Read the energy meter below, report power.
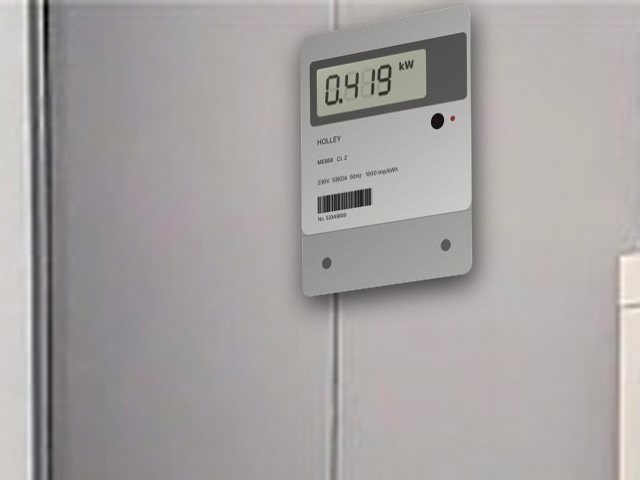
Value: 0.419 kW
